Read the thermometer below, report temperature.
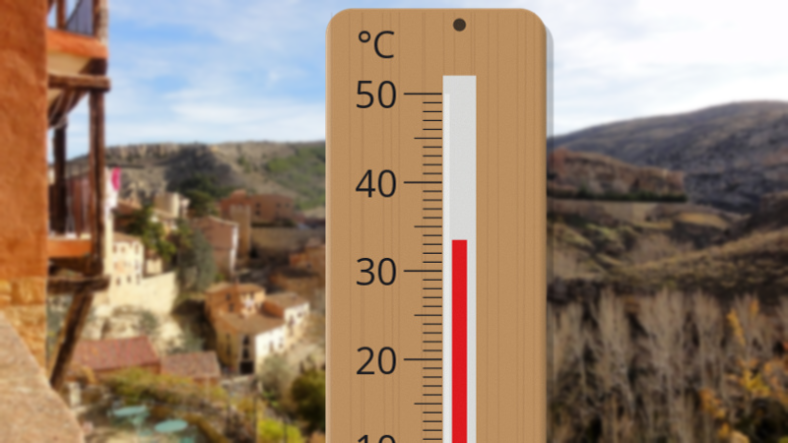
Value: 33.5 °C
